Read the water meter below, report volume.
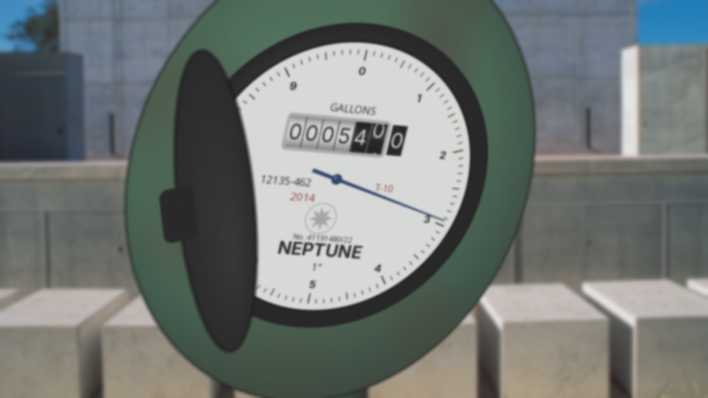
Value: 5402.9 gal
